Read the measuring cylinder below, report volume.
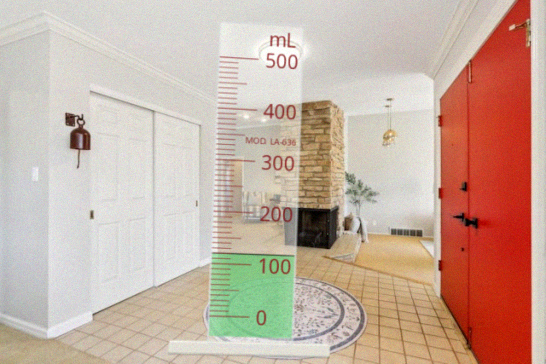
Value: 120 mL
